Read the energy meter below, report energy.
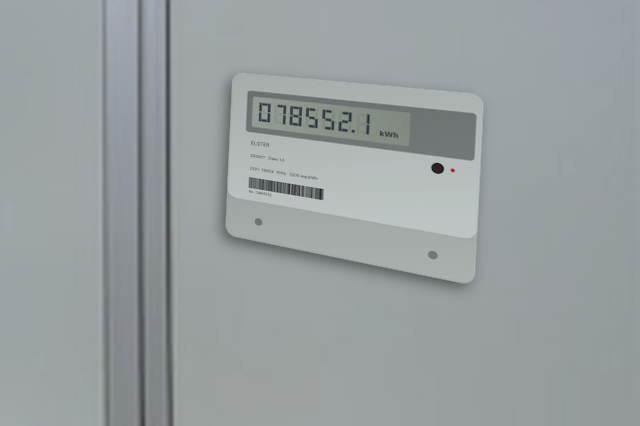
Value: 78552.1 kWh
